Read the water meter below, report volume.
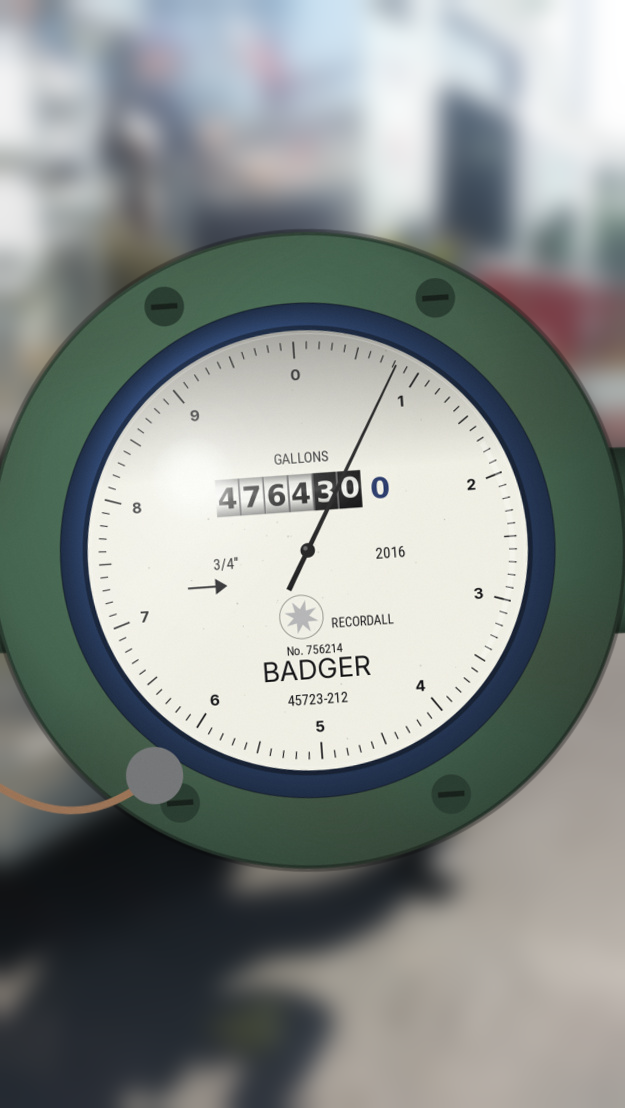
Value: 4764300.8 gal
